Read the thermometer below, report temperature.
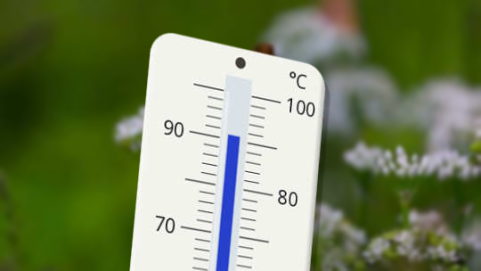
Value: 91 °C
